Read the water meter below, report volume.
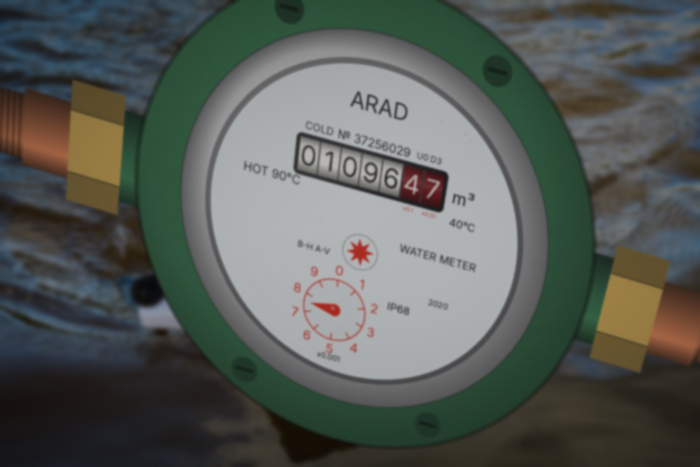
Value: 1096.477 m³
